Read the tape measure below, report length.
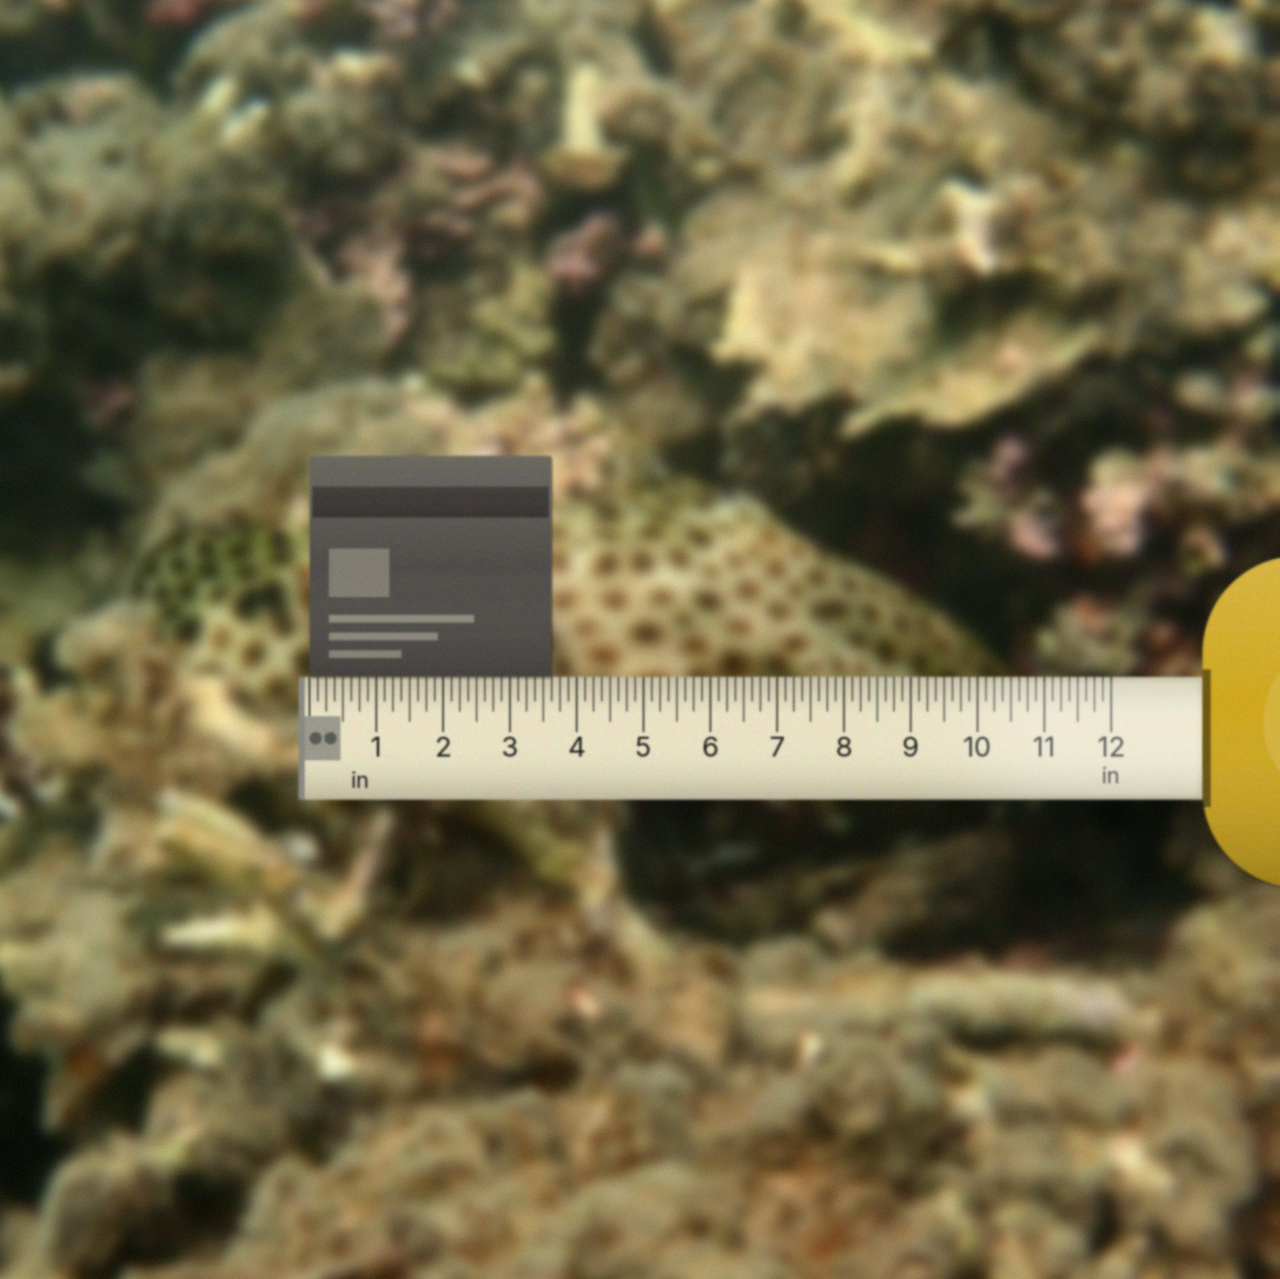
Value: 3.625 in
